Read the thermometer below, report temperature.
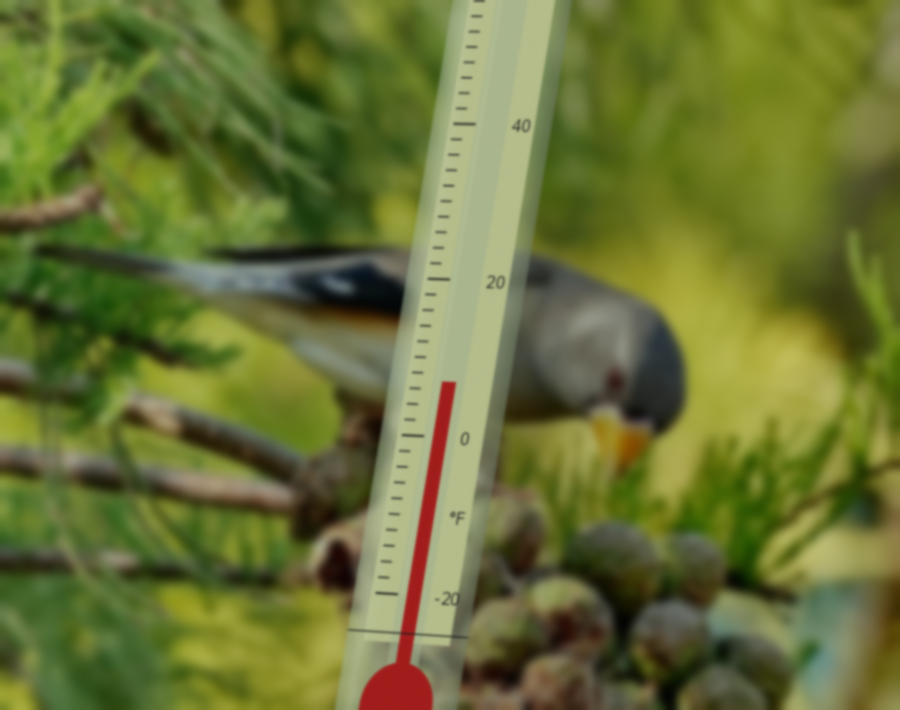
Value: 7 °F
